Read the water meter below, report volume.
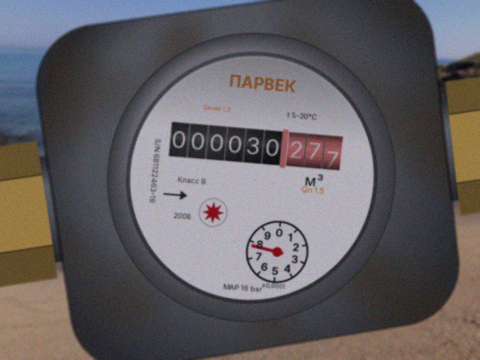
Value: 30.2767 m³
